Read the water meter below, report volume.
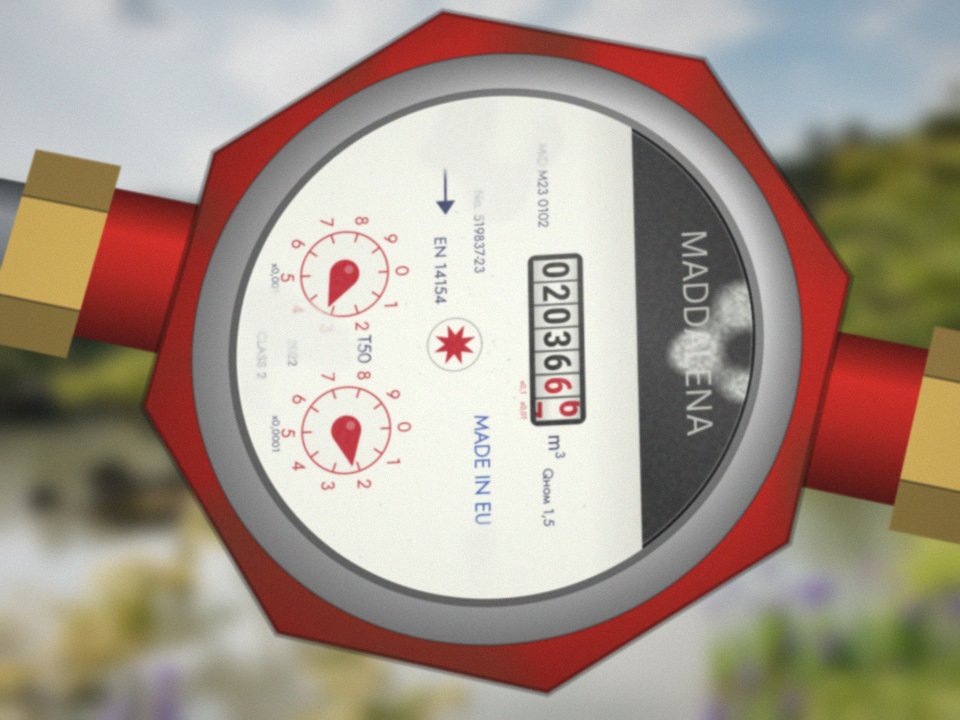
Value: 2036.6632 m³
